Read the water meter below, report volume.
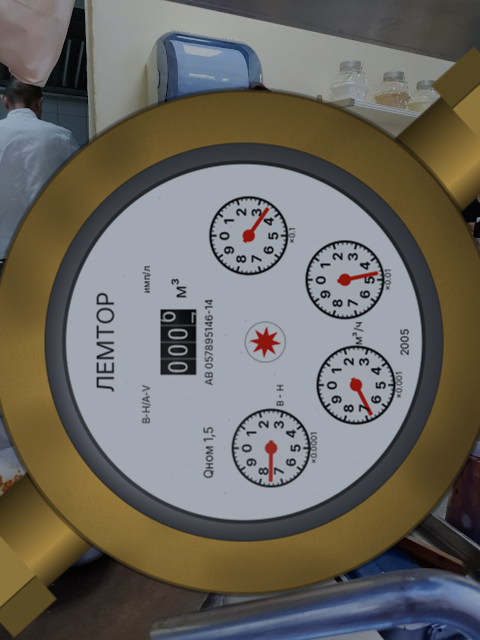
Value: 6.3467 m³
